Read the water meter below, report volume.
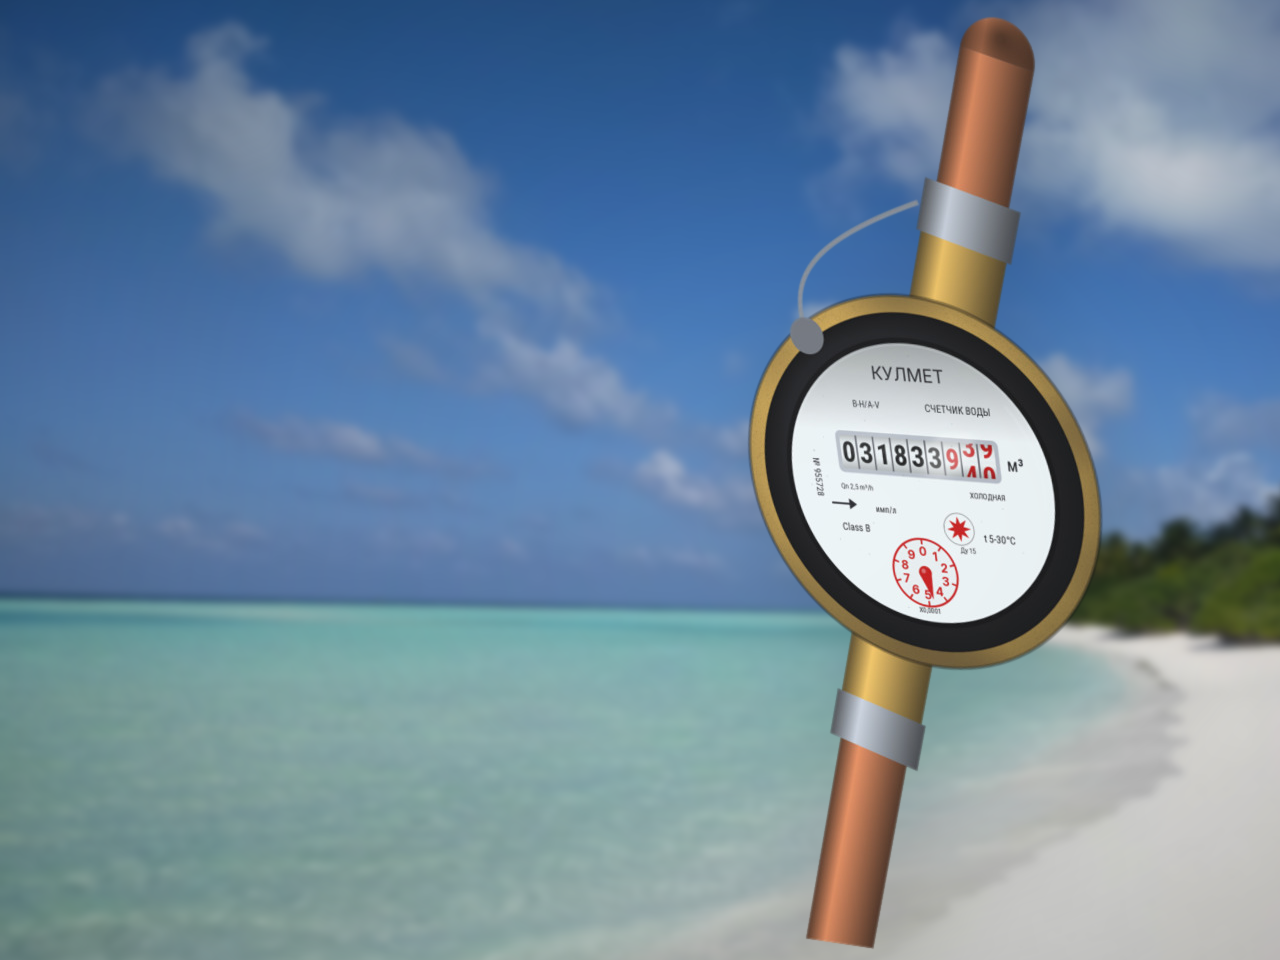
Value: 31833.9394 m³
